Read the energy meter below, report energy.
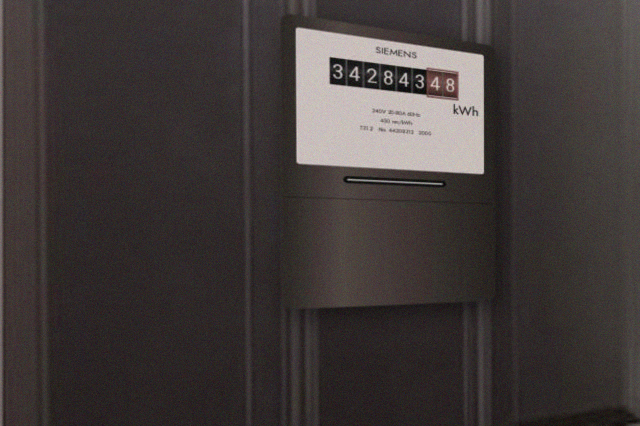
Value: 342843.48 kWh
